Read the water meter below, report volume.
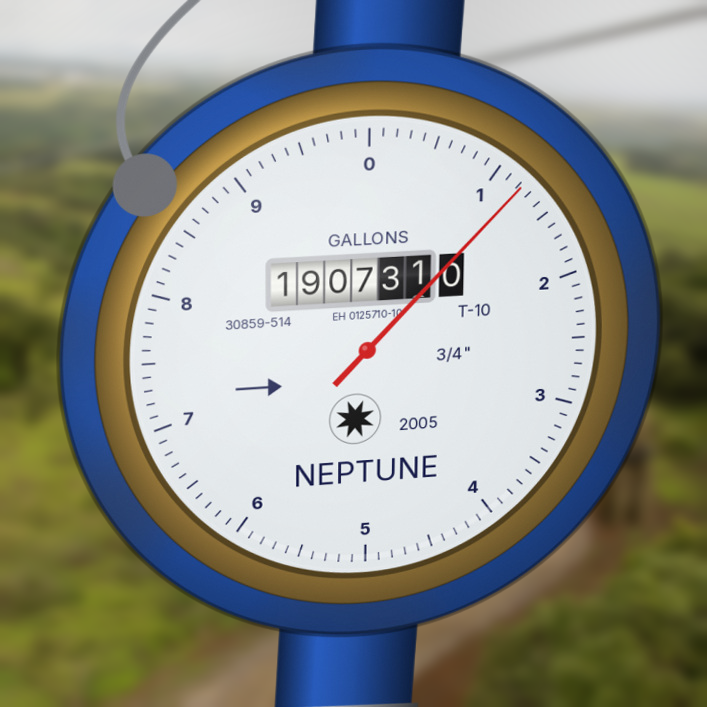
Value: 1907311.2 gal
